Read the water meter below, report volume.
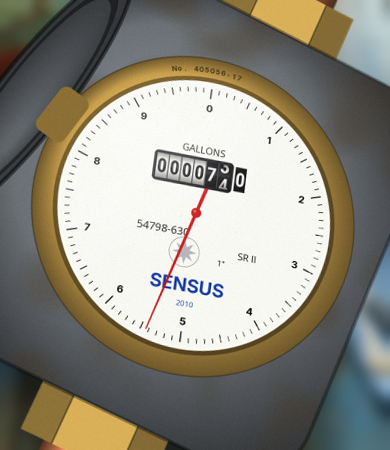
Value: 735.4 gal
